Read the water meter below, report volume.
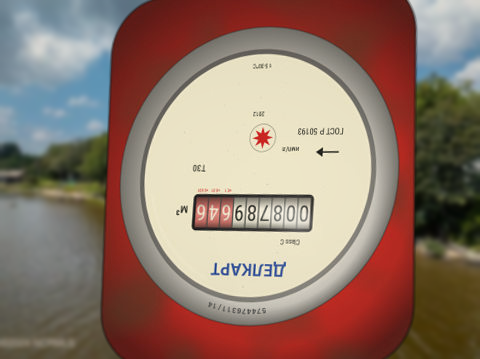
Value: 8789.646 m³
